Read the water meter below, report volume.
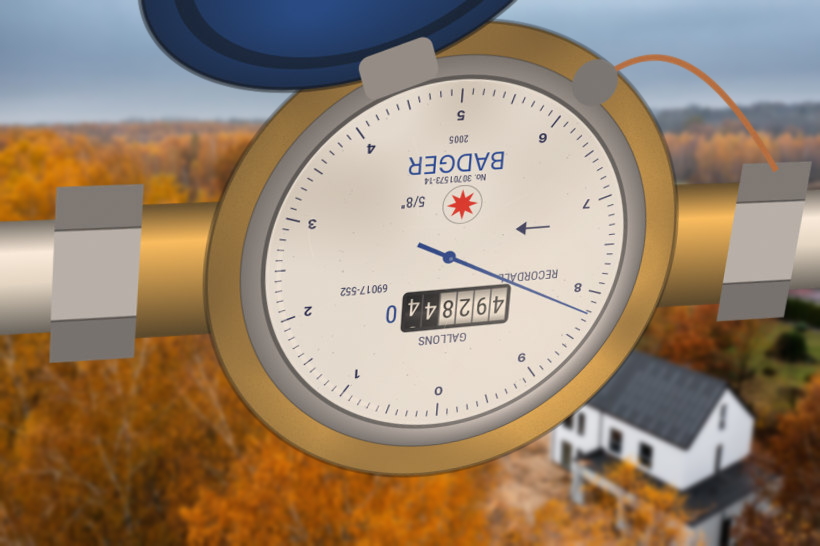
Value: 4928438.2 gal
